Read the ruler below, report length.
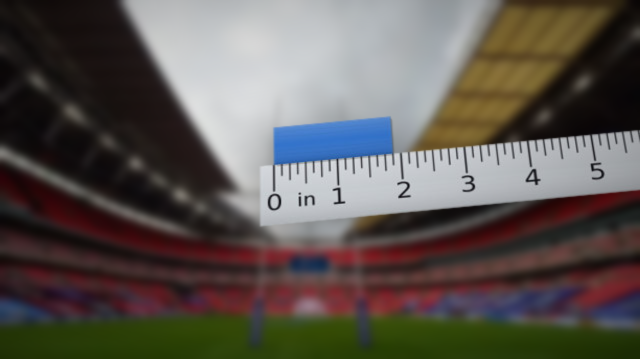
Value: 1.875 in
